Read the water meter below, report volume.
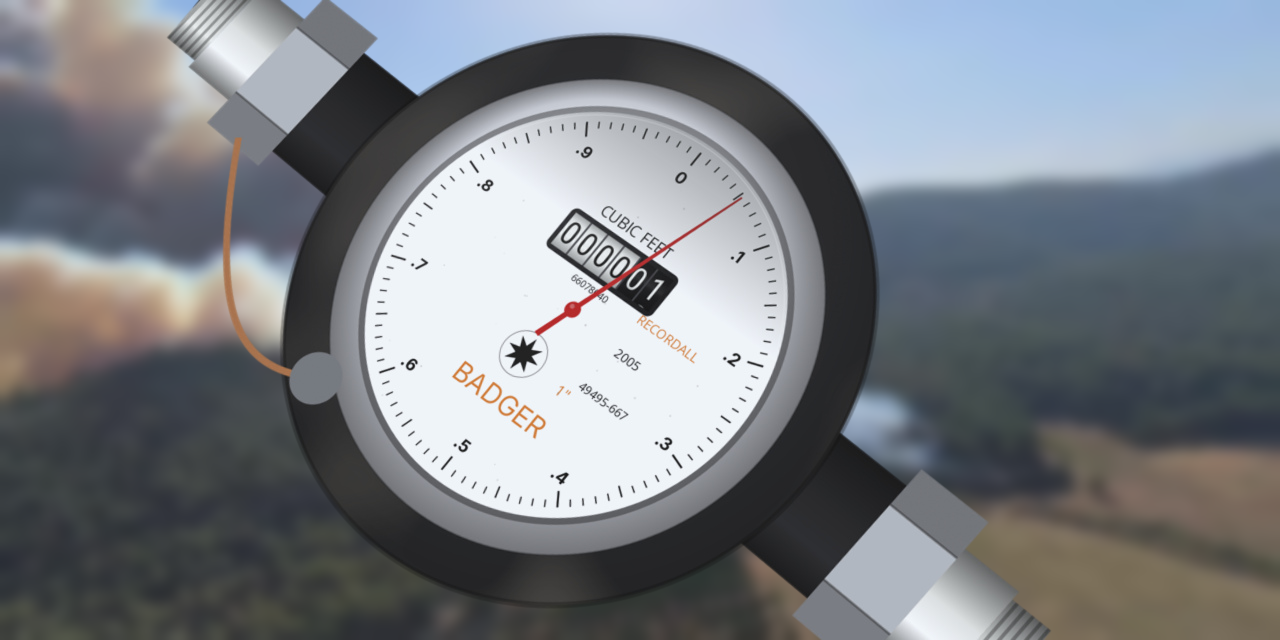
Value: 1.05 ft³
